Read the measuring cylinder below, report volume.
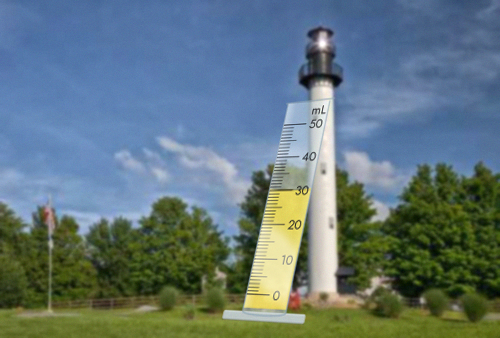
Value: 30 mL
